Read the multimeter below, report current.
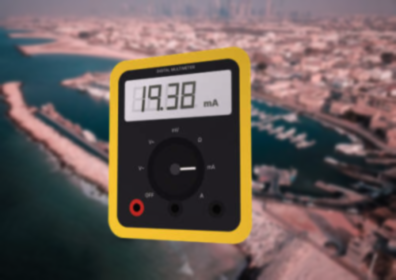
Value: 19.38 mA
